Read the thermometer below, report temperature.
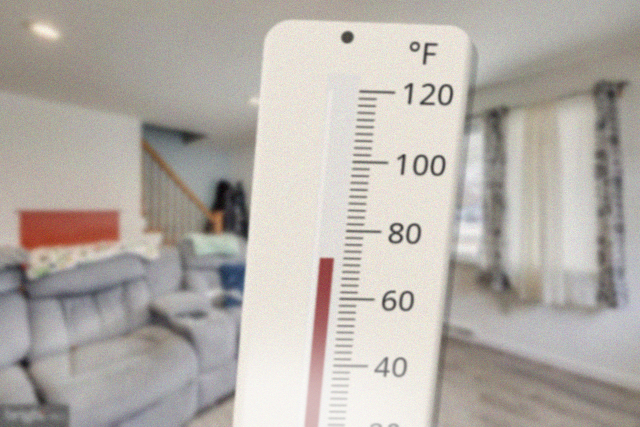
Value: 72 °F
